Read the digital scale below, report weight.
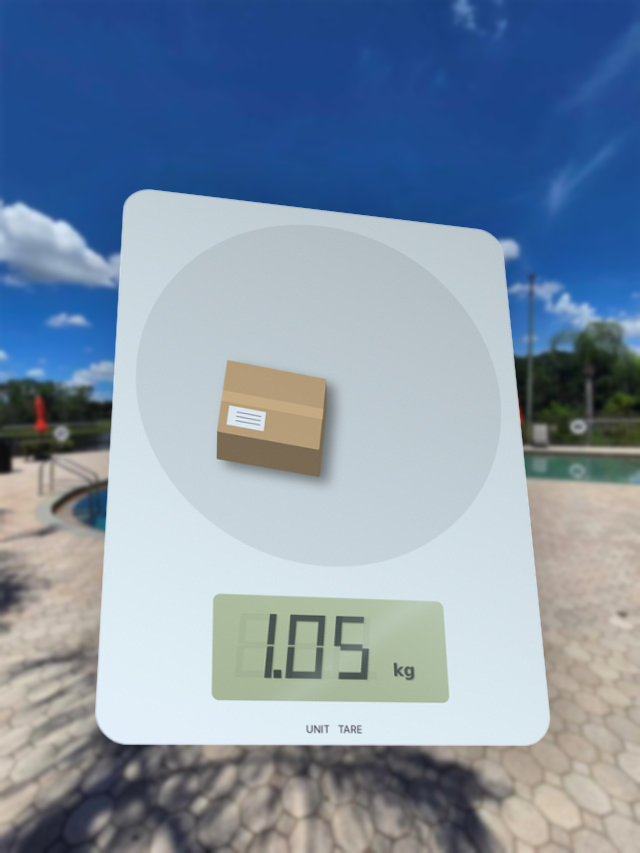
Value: 1.05 kg
